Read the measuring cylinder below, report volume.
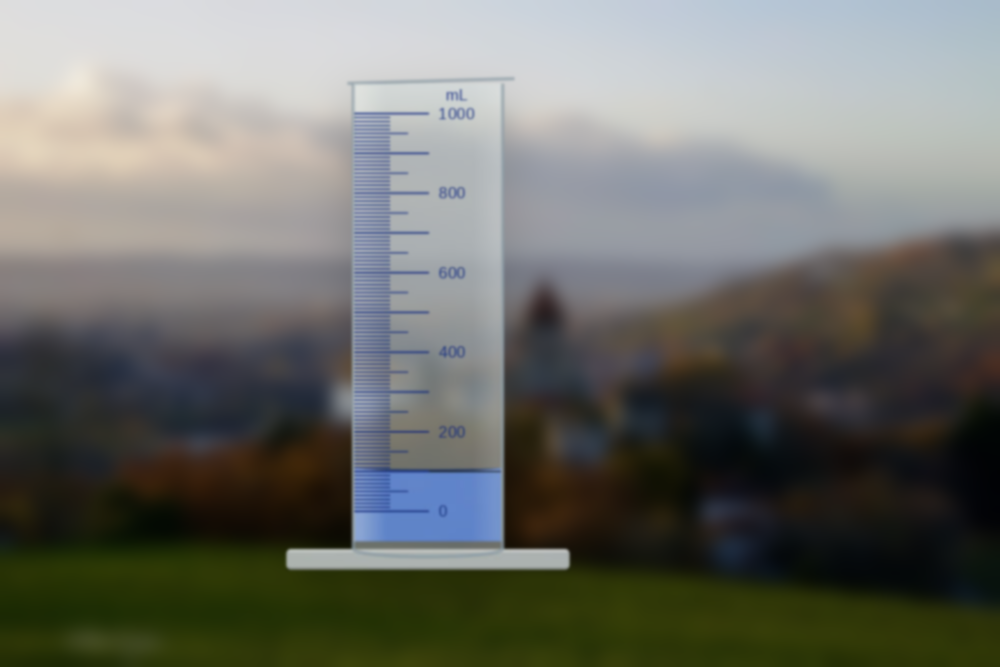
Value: 100 mL
